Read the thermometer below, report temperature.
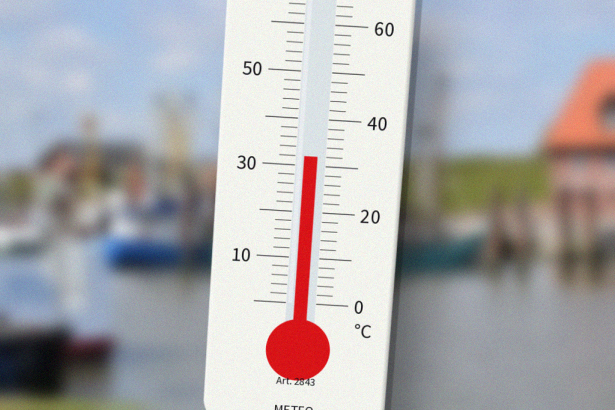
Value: 32 °C
